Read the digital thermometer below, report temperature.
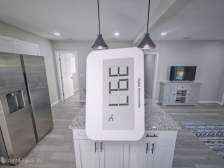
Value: 39.7 °C
